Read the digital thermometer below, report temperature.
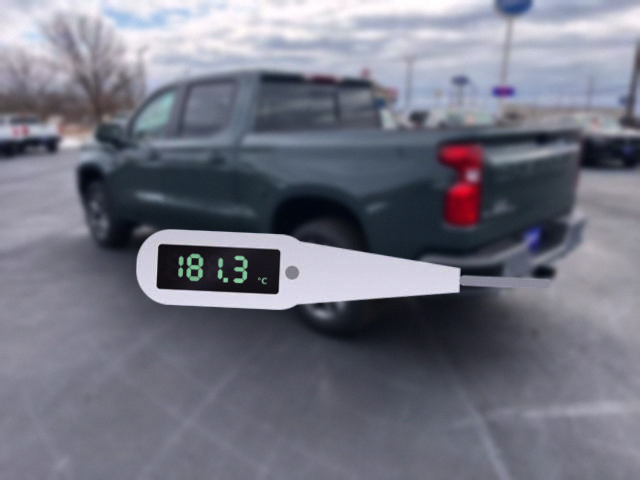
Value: 181.3 °C
